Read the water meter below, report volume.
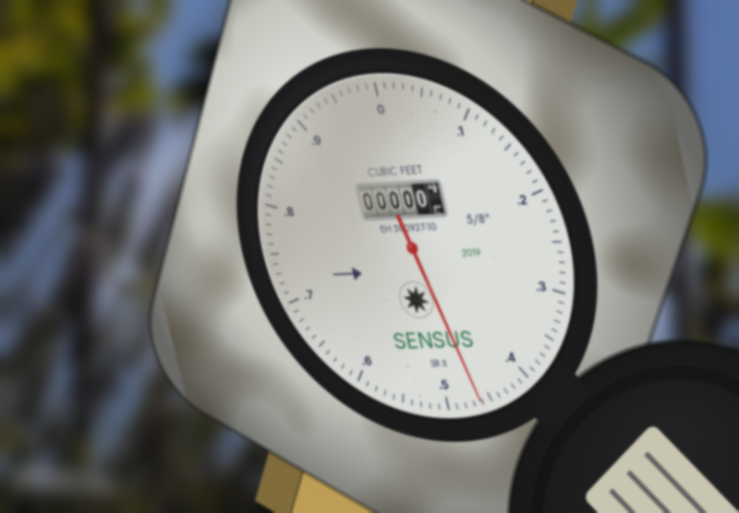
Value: 4.46 ft³
